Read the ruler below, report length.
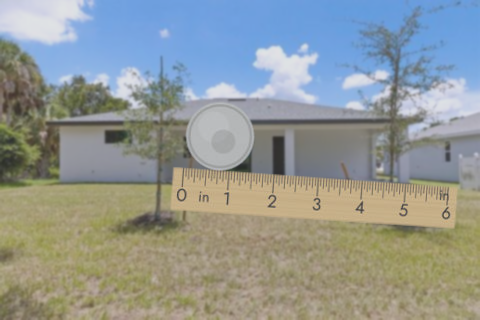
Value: 1.5 in
